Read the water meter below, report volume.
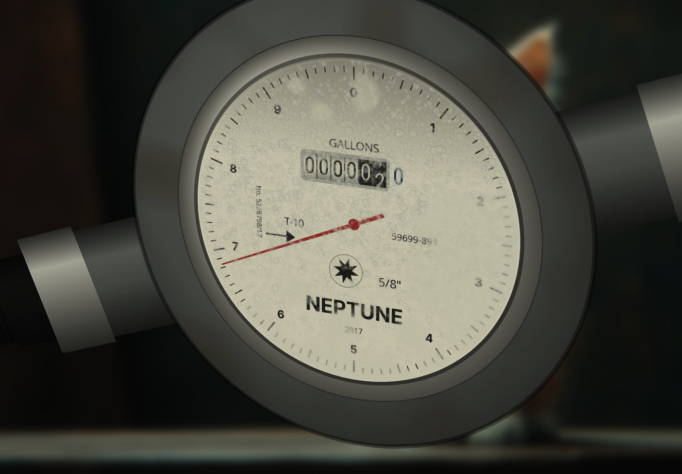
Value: 16.8 gal
